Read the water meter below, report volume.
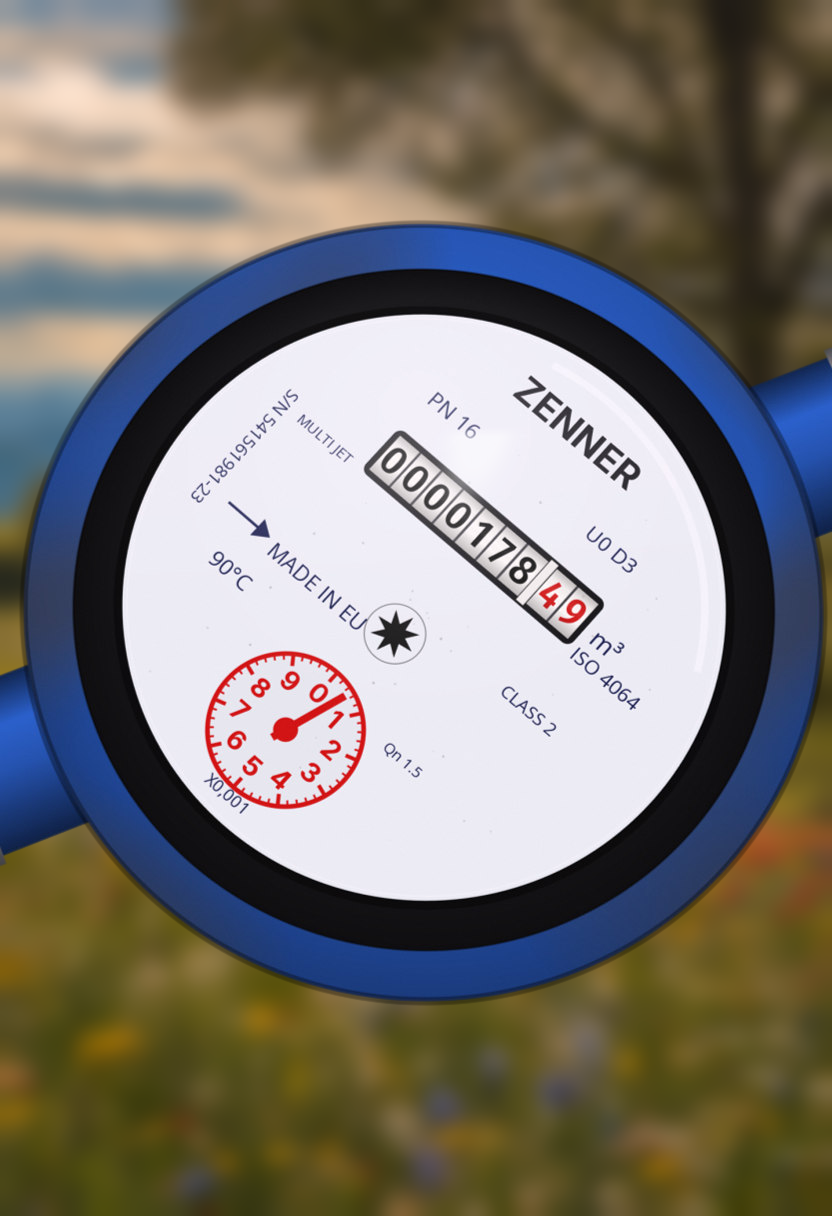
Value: 178.490 m³
